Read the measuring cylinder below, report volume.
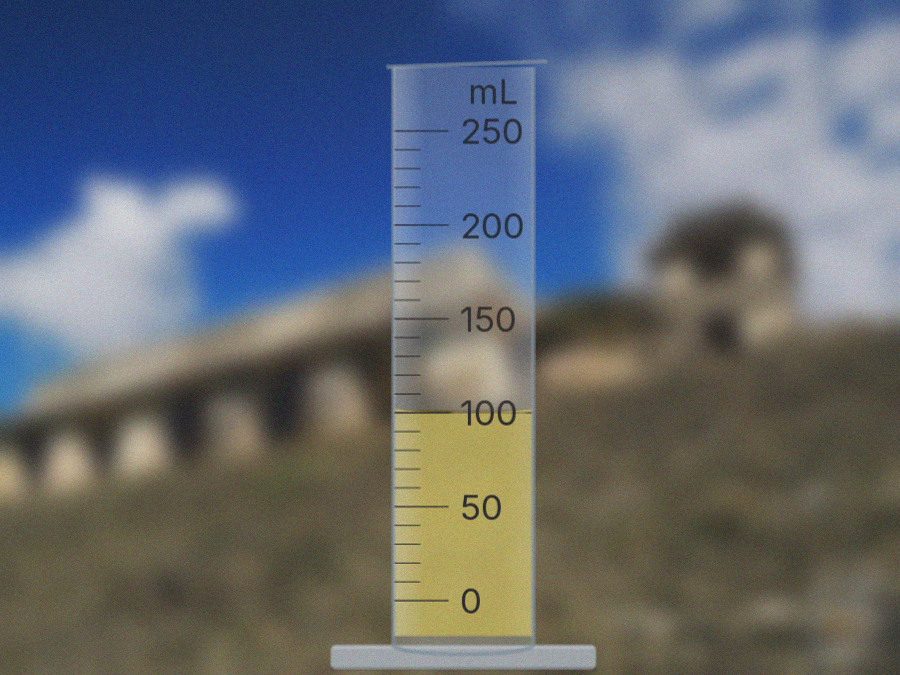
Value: 100 mL
